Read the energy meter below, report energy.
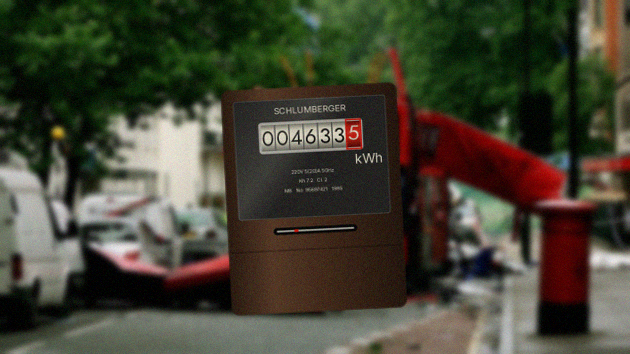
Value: 4633.5 kWh
